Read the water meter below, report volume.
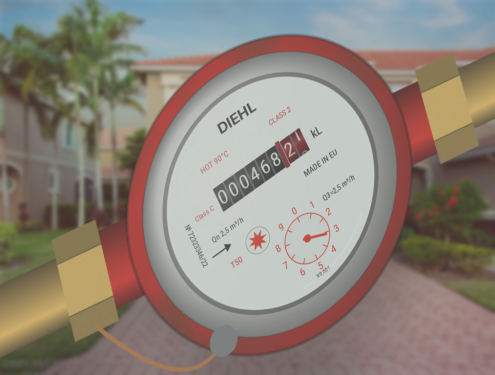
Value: 468.213 kL
